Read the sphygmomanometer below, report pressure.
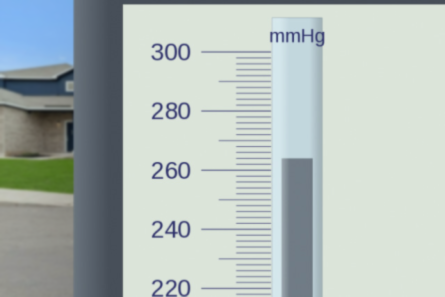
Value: 264 mmHg
